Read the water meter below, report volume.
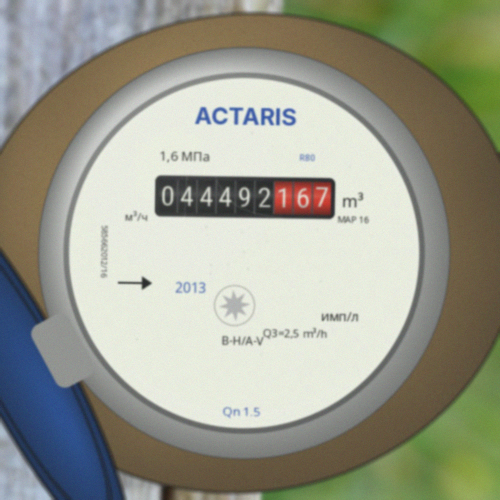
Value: 44492.167 m³
